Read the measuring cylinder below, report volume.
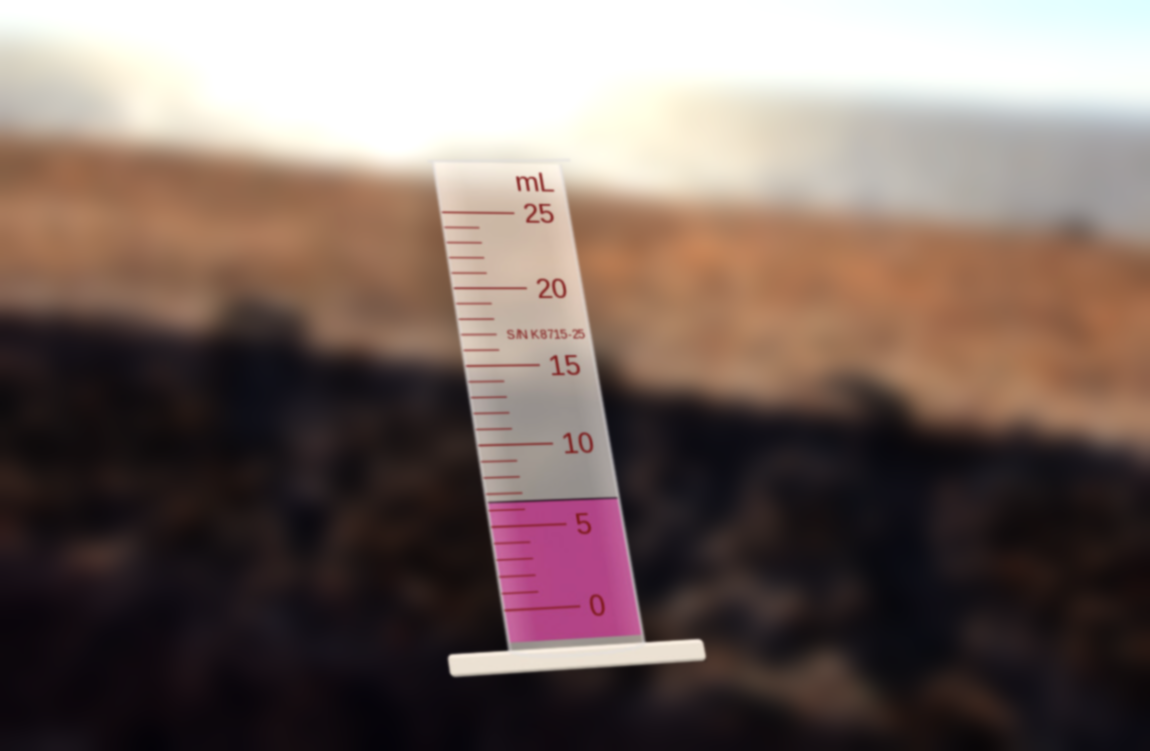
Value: 6.5 mL
